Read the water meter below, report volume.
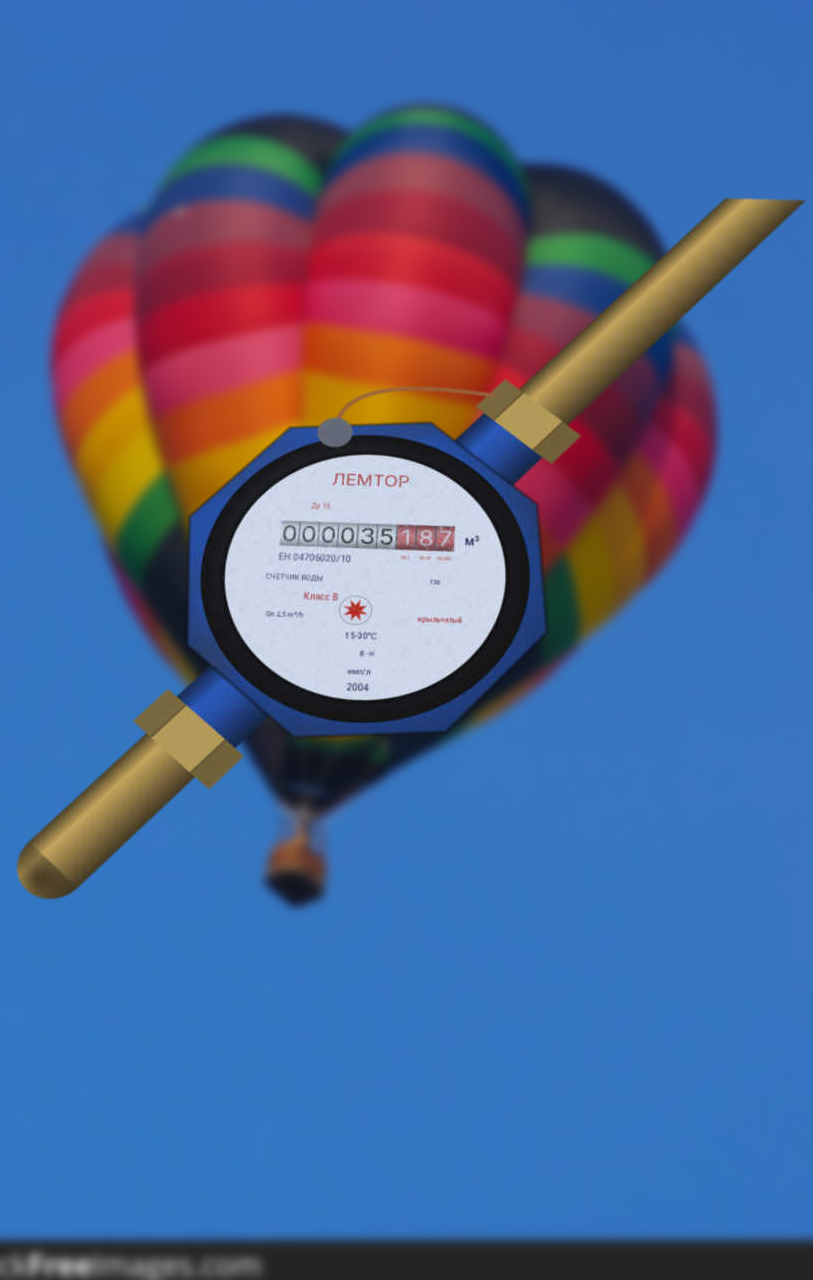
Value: 35.187 m³
